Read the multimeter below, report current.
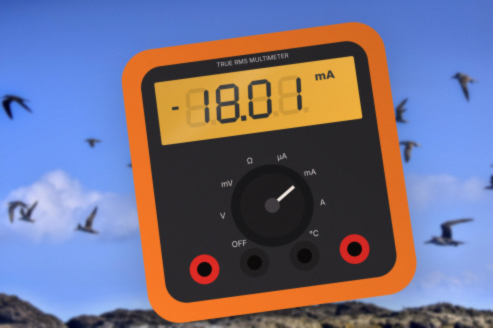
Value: -18.01 mA
